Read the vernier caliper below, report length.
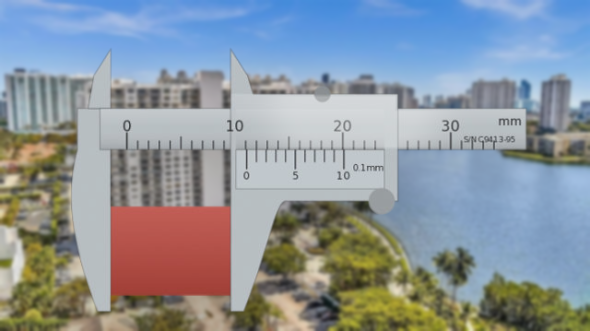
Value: 11.1 mm
